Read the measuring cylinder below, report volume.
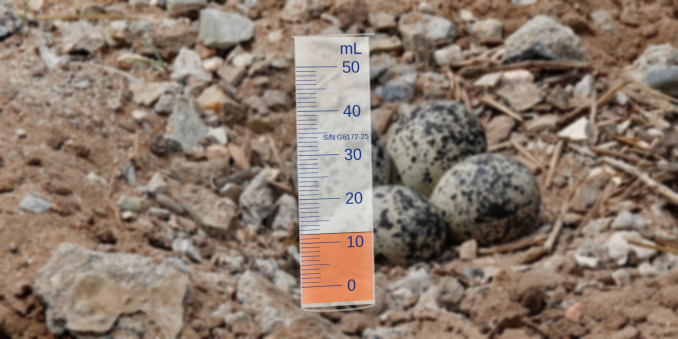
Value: 12 mL
